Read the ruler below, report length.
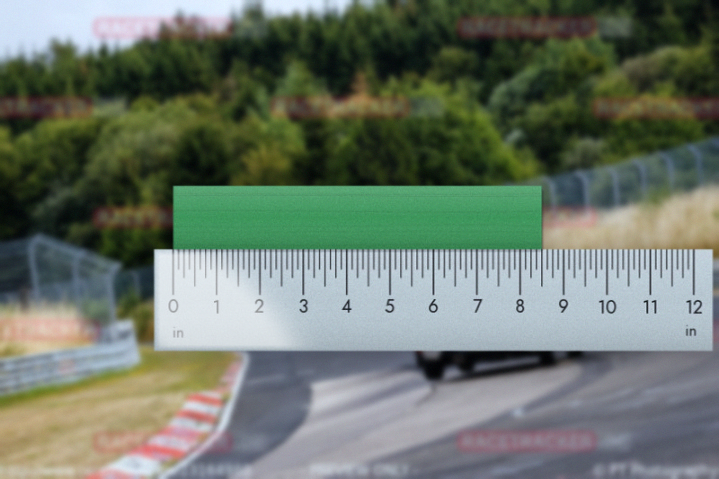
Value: 8.5 in
